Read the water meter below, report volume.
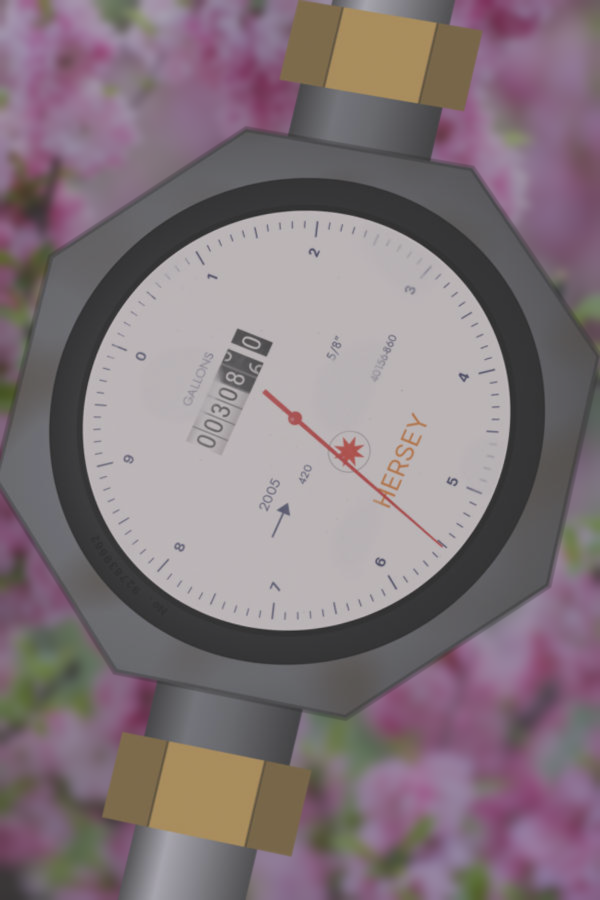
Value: 30855.5 gal
